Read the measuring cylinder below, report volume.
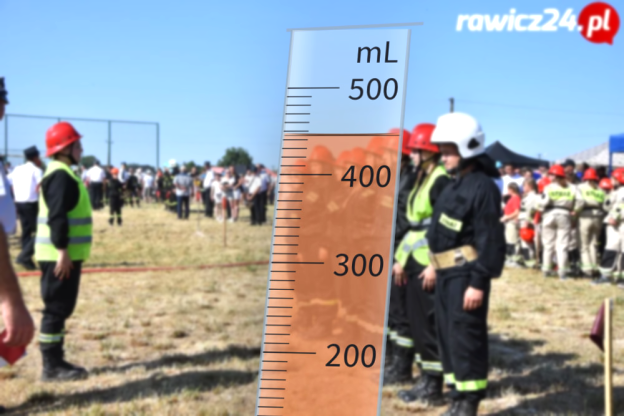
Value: 445 mL
